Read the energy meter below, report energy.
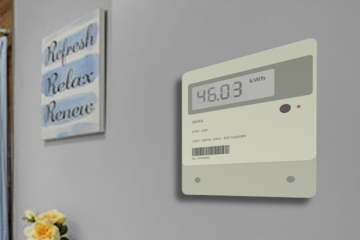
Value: 46.03 kWh
